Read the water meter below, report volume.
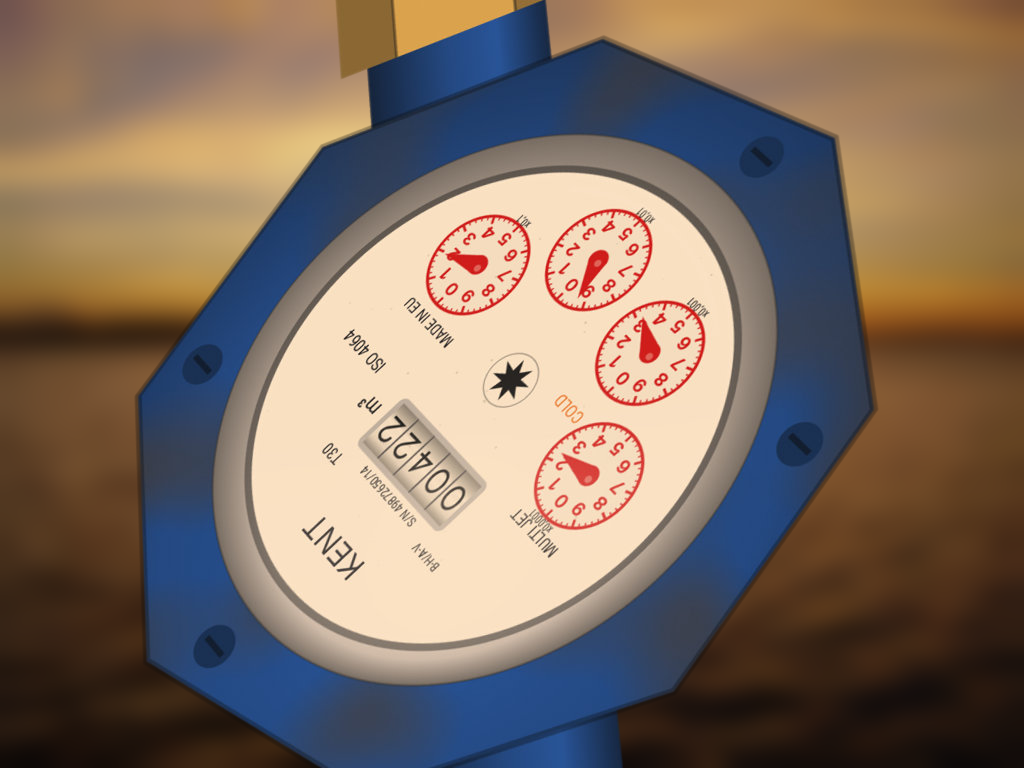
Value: 422.1932 m³
